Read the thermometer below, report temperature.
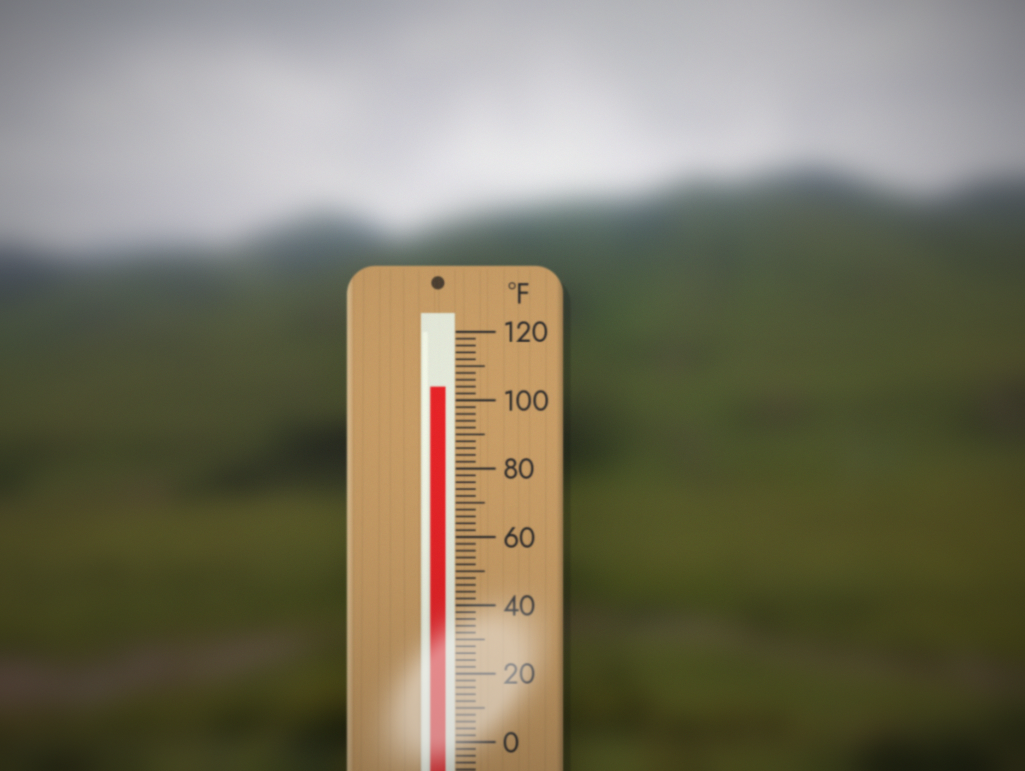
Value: 104 °F
